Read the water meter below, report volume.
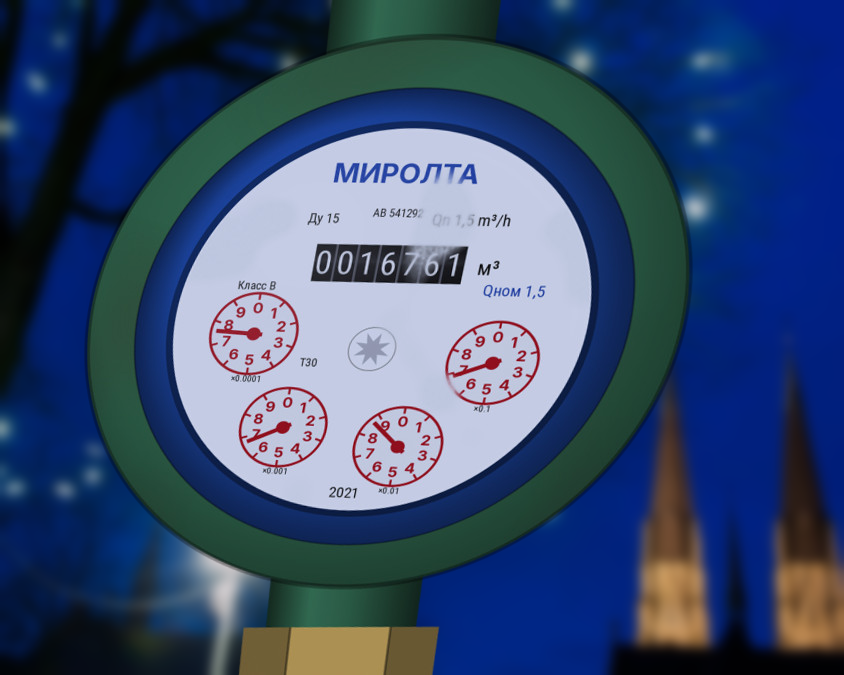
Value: 16761.6867 m³
